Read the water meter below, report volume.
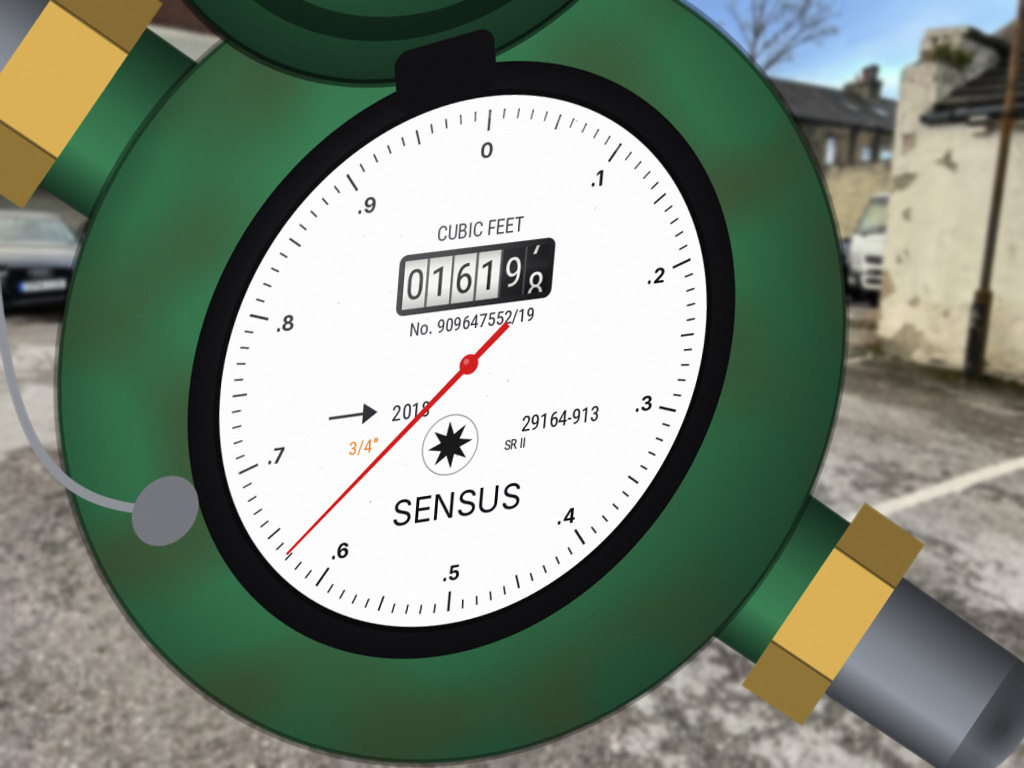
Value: 16197.63 ft³
